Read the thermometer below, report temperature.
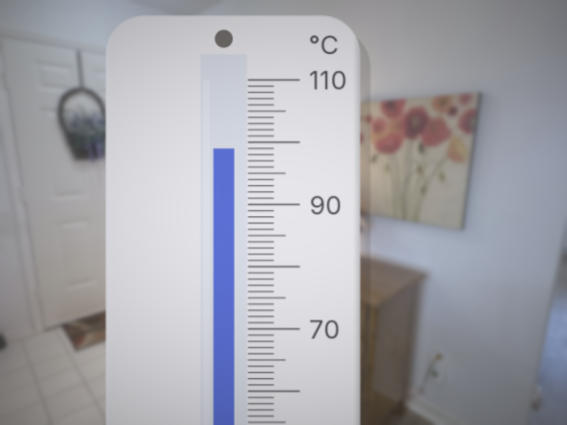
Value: 99 °C
